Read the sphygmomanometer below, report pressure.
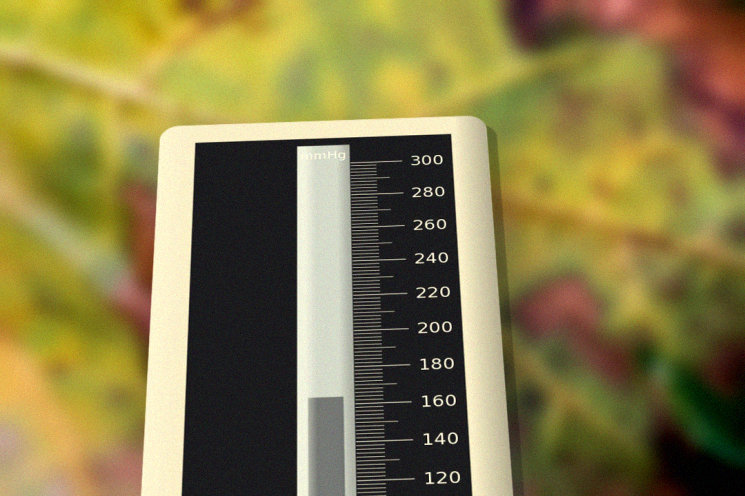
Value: 164 mmHg
